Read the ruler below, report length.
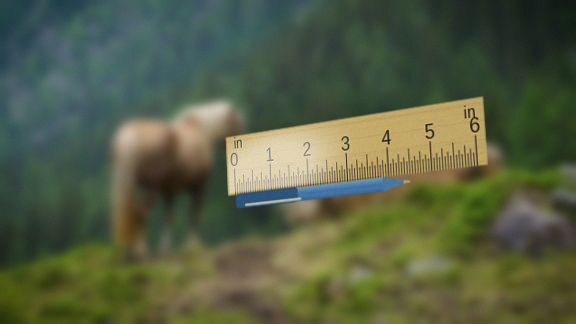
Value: 4.5 in
